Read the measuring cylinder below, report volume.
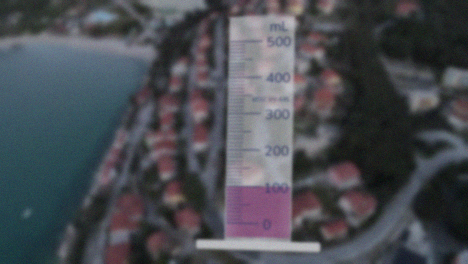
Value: 100 mL
